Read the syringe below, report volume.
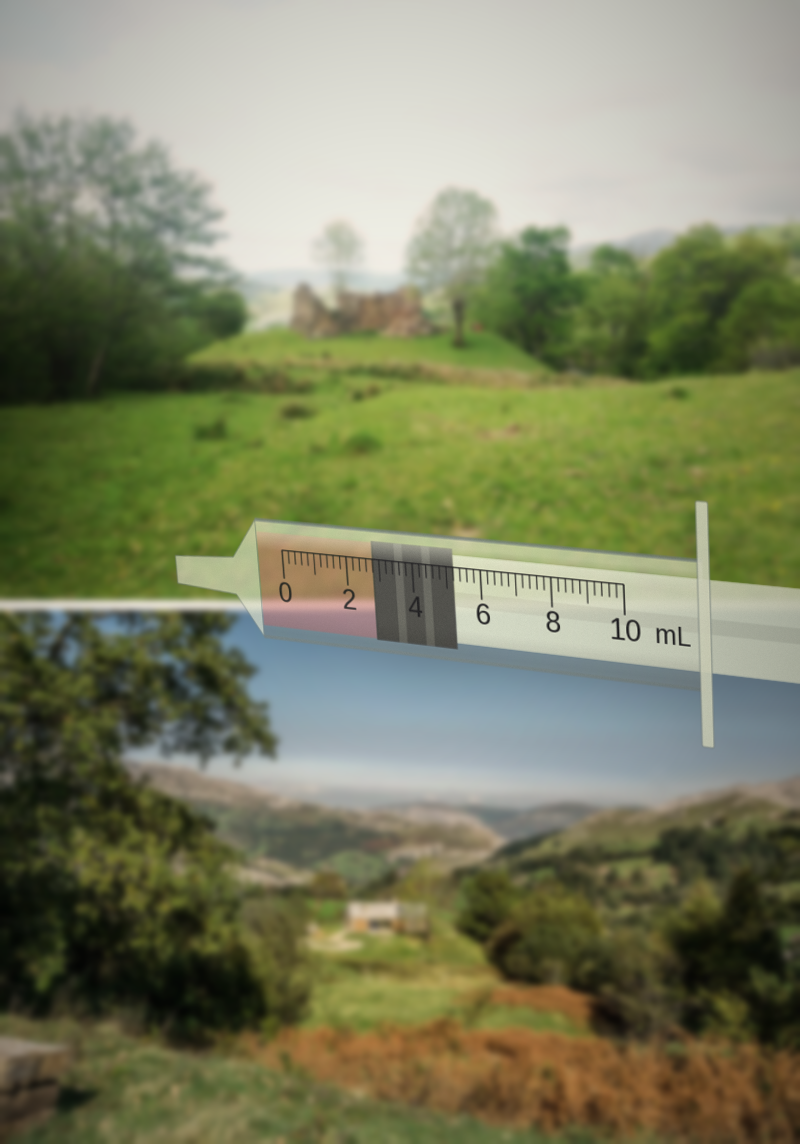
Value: 2.8 mL
